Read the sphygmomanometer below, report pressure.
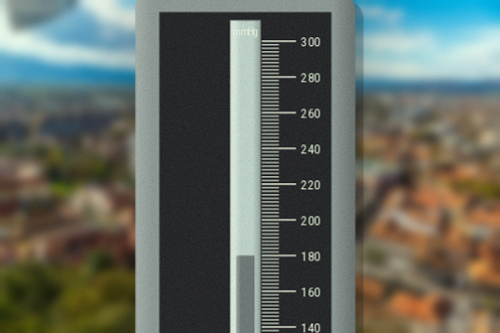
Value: 180 mmHg
